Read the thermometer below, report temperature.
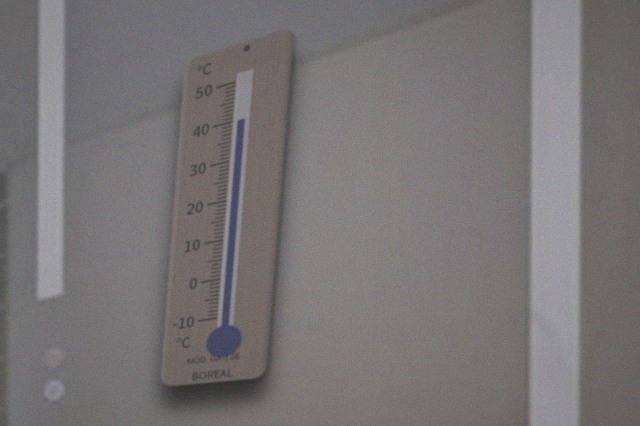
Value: 40 °C
